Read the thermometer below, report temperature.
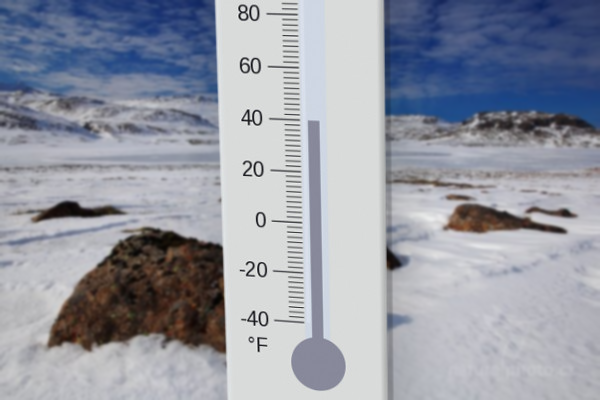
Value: 40 °F
